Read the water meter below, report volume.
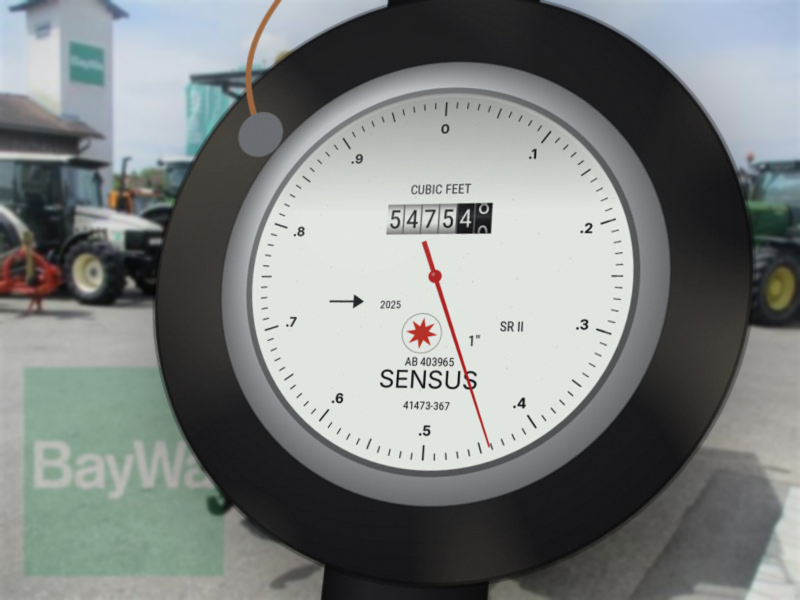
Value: 547548.44 ft³
